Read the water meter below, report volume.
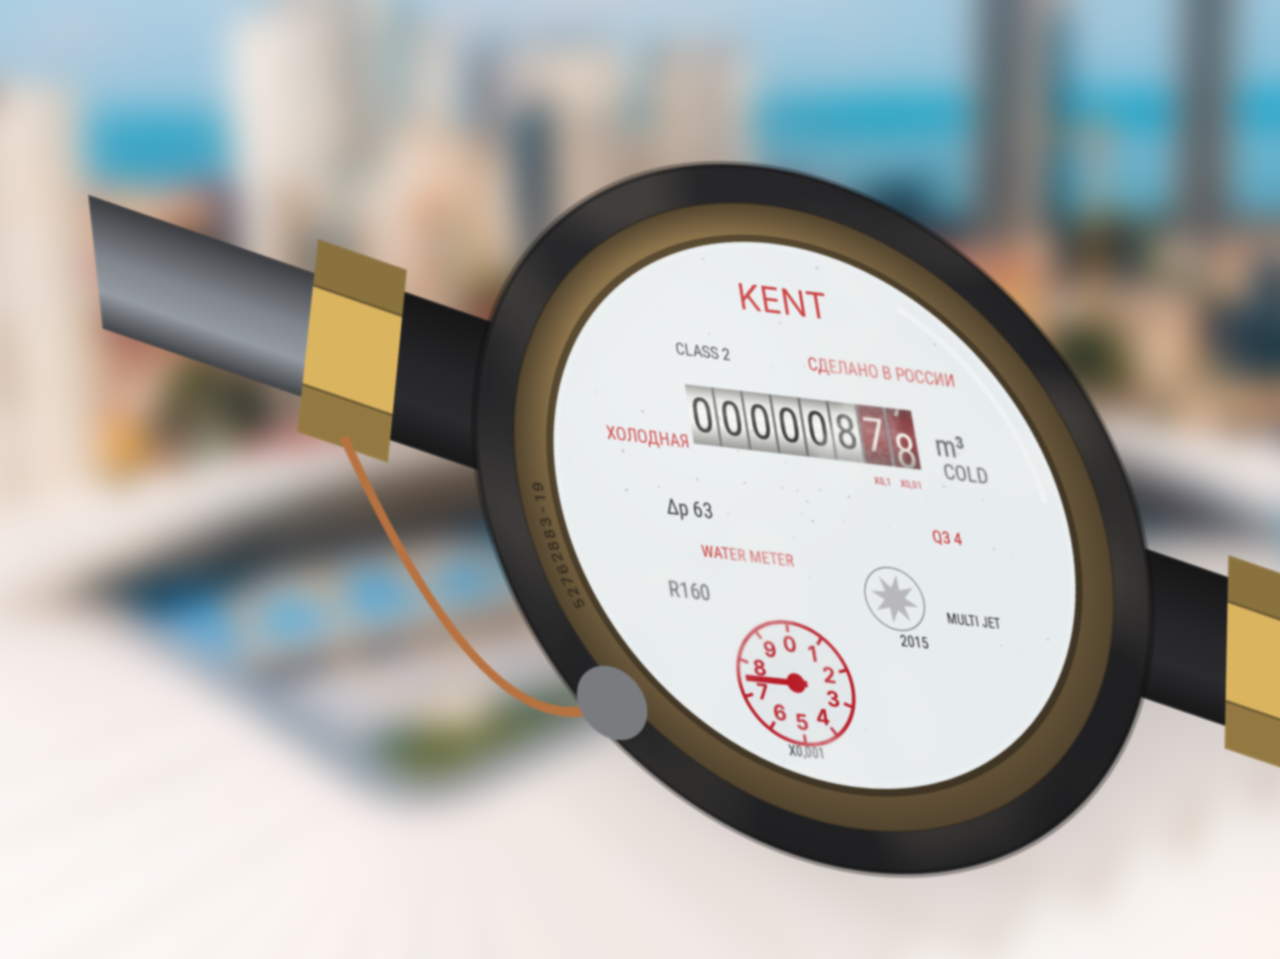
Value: 8.777 m³
